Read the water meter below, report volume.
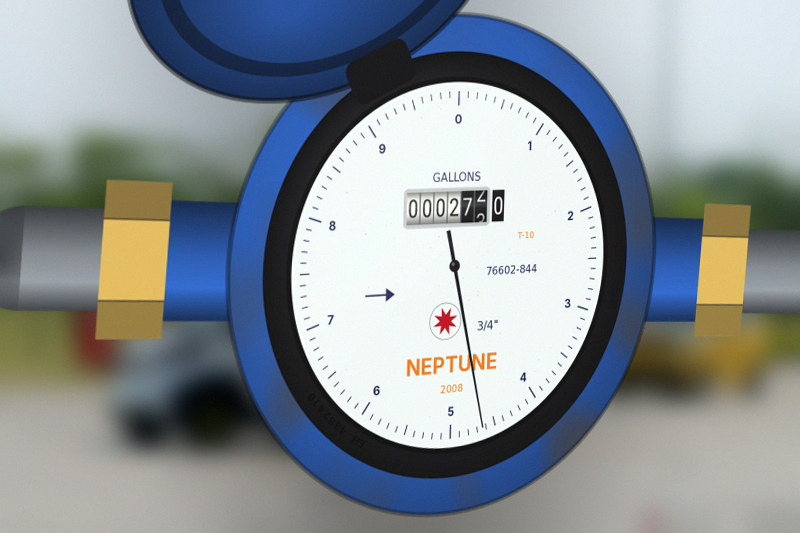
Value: 2724.6 gal
